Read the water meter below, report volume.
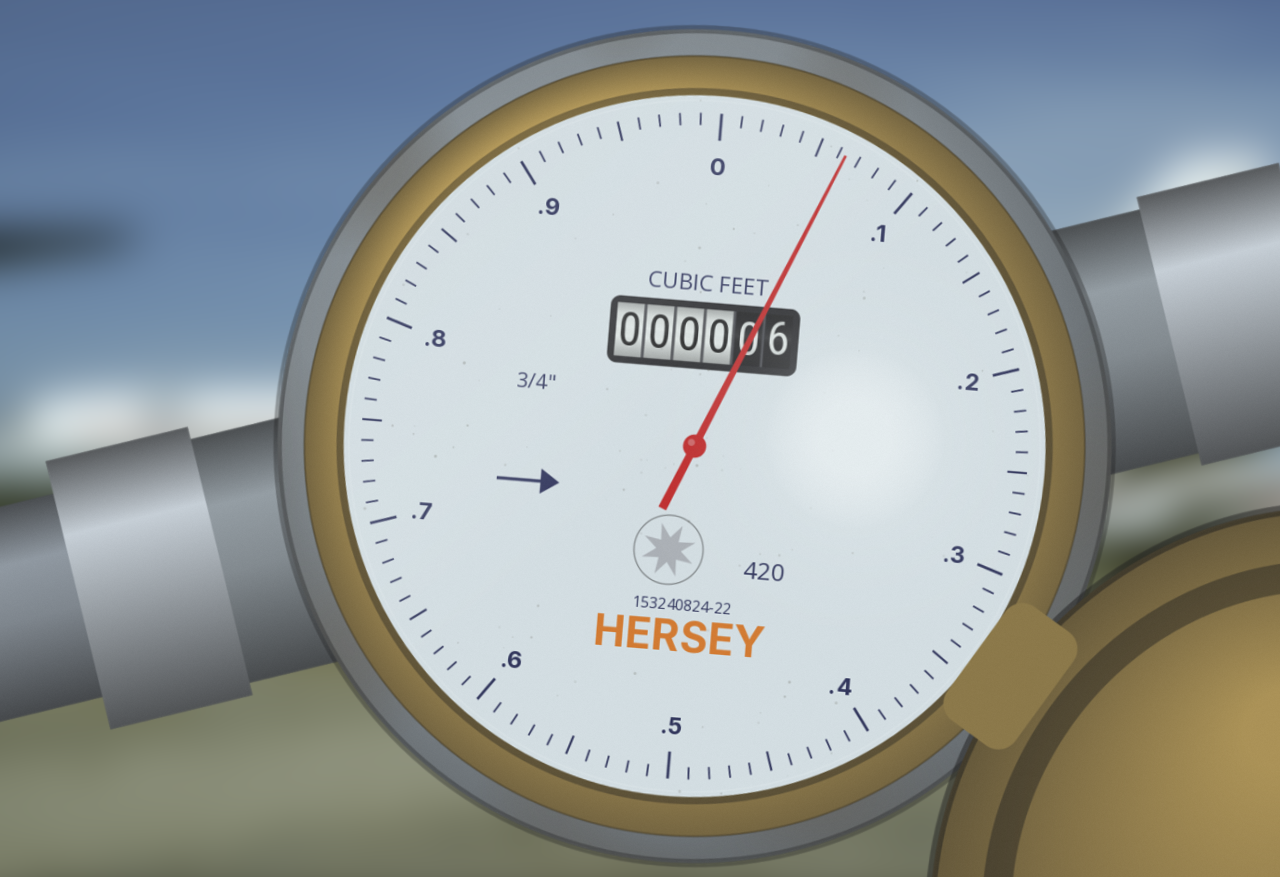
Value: 6.06 ft³
